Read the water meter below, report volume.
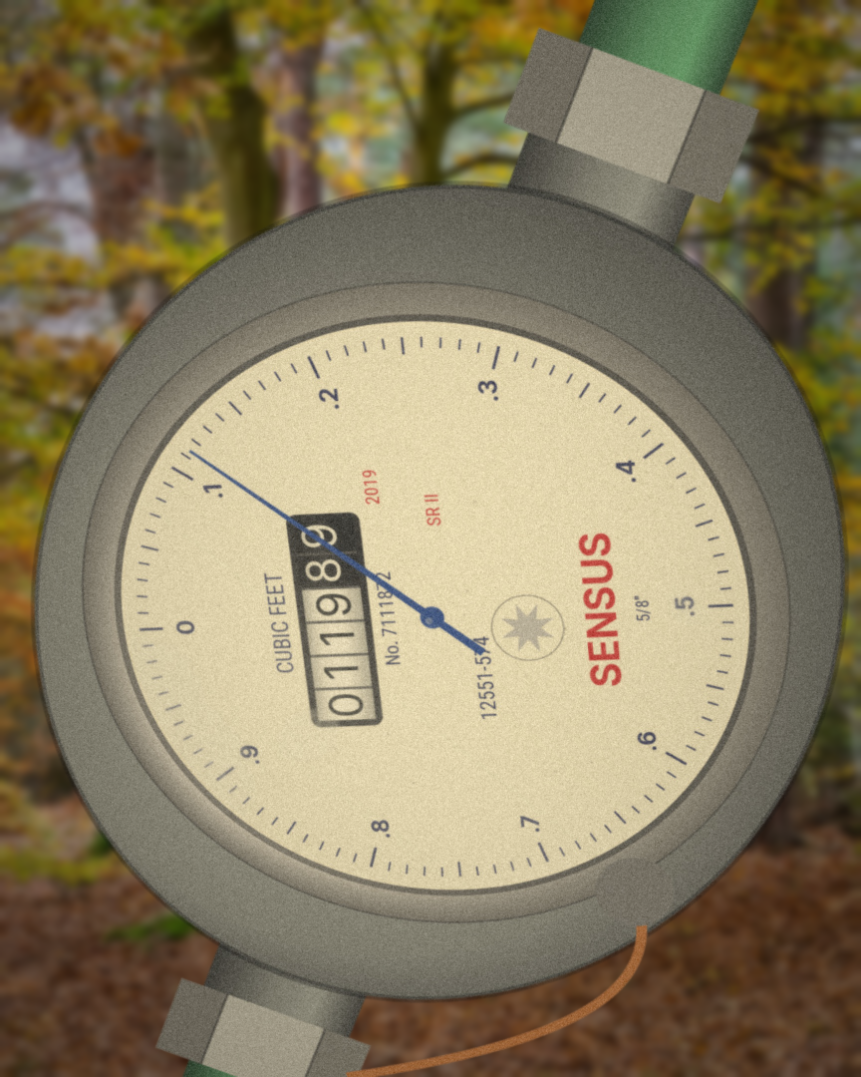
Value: 11989.11 ft³
